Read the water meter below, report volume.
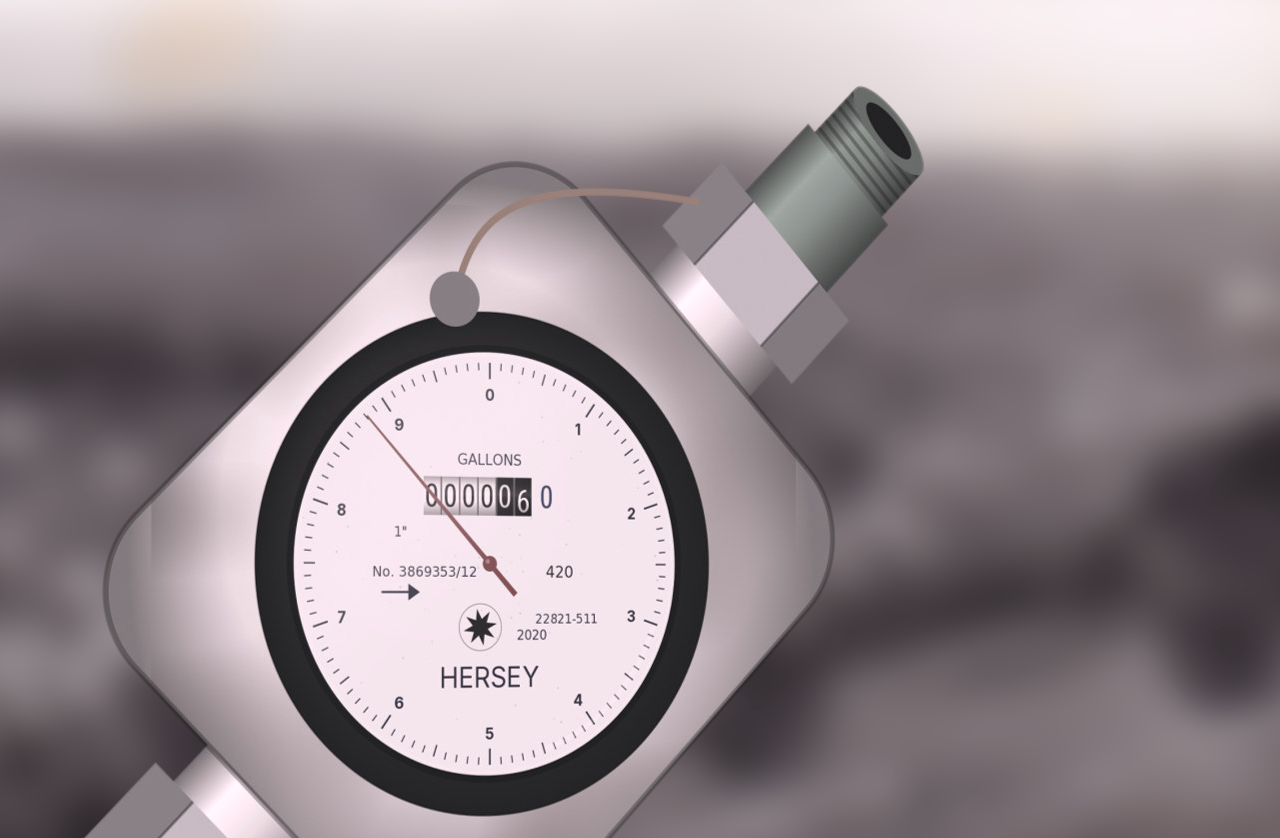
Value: 58.8 gal
